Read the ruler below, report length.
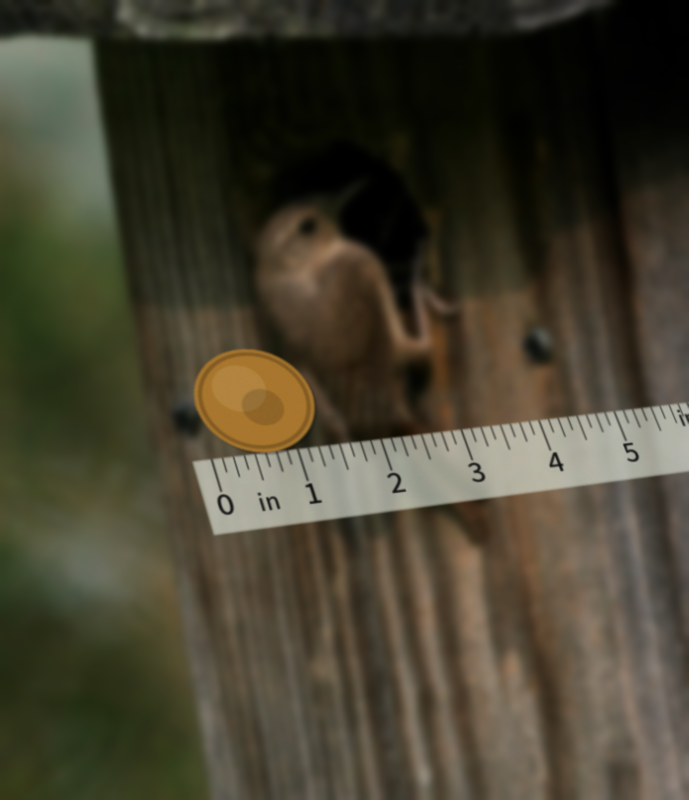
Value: 1.375 in
